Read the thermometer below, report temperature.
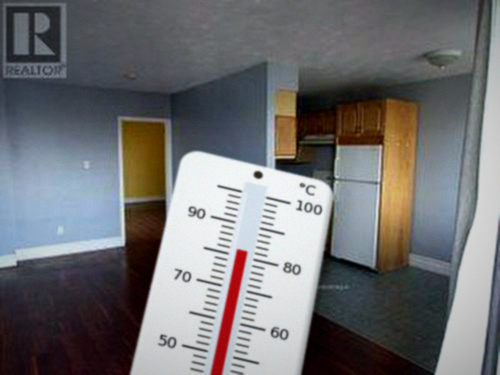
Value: 82 °C
